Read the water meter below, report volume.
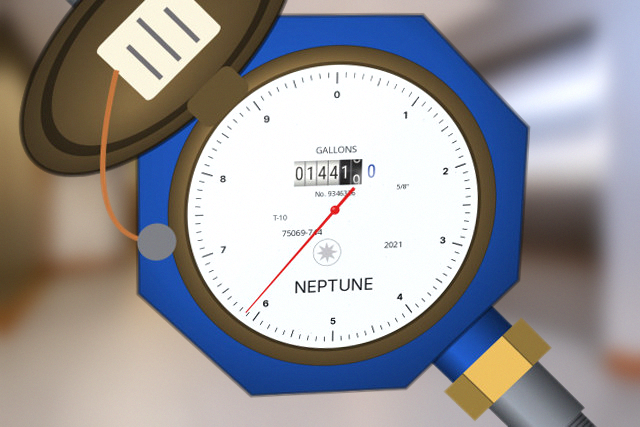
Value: 144186.1 gal
